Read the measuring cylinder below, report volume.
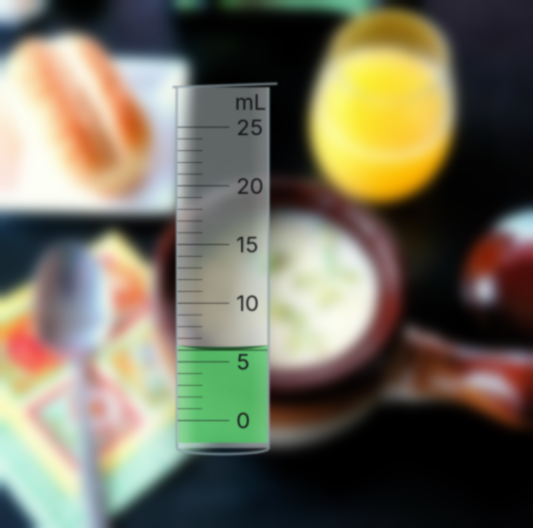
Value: 6 mL
